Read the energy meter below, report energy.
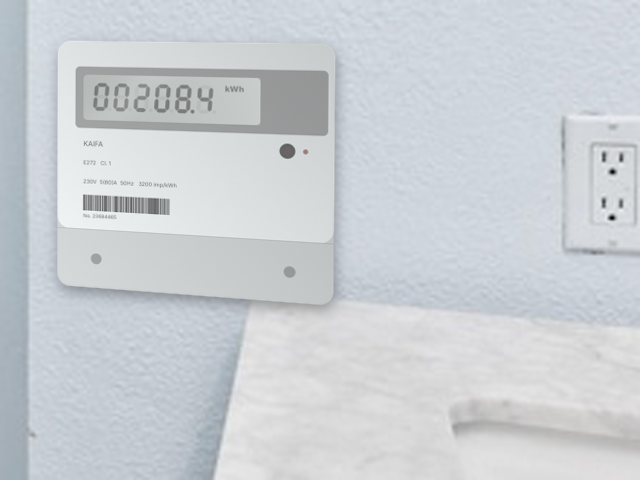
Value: 208.4 kWh
